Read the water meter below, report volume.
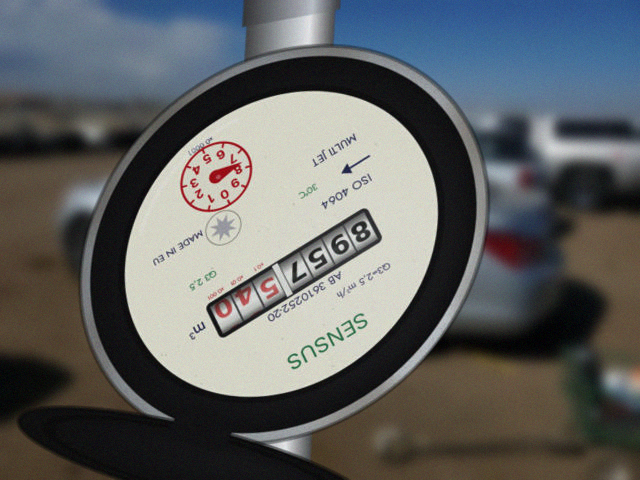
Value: 8957.5397 m³
